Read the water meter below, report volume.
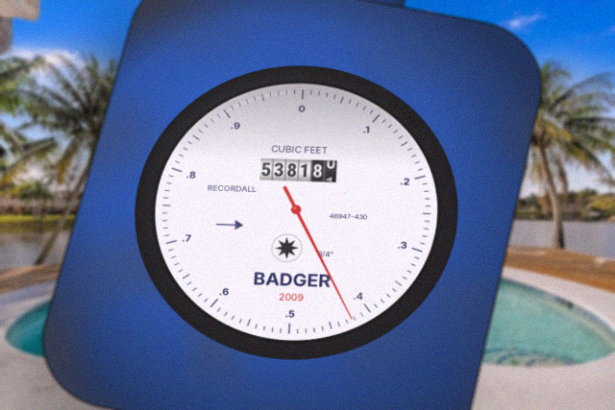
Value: 538180.42 ft³
